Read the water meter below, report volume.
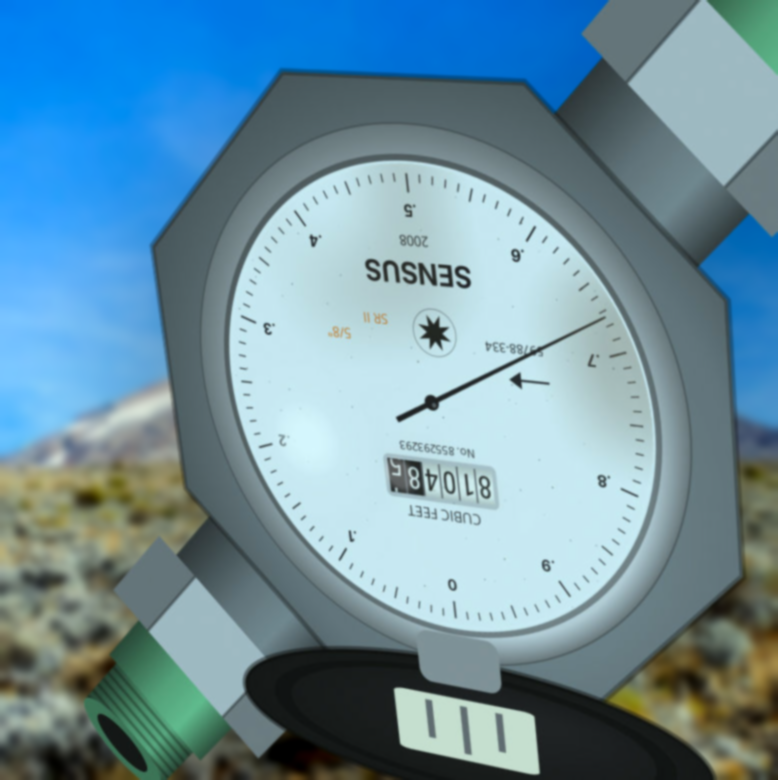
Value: 810484.67 ft³
